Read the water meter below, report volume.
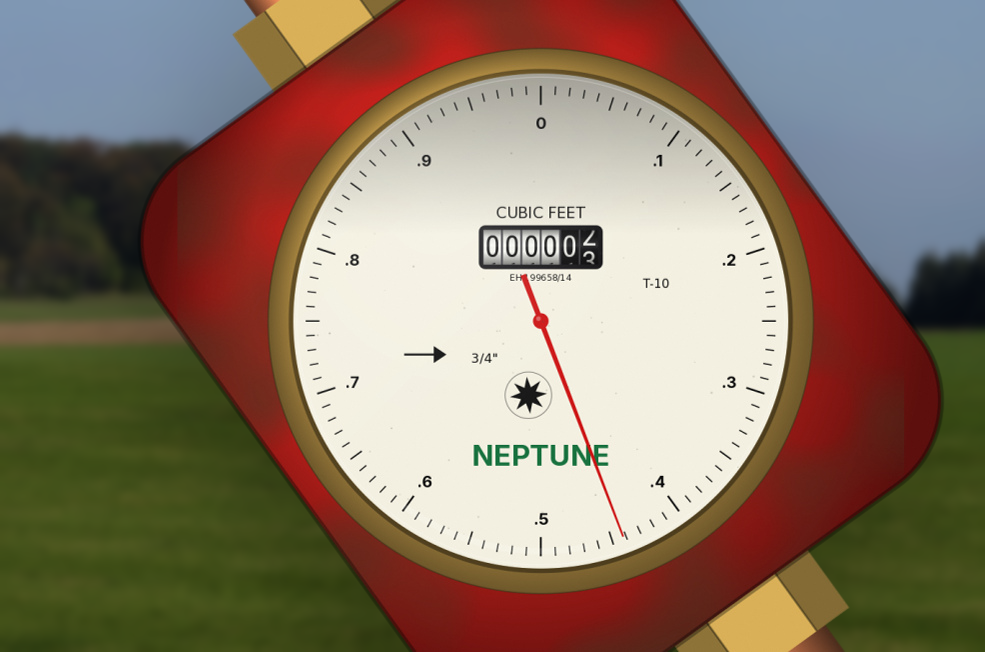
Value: 2.44 ft³
